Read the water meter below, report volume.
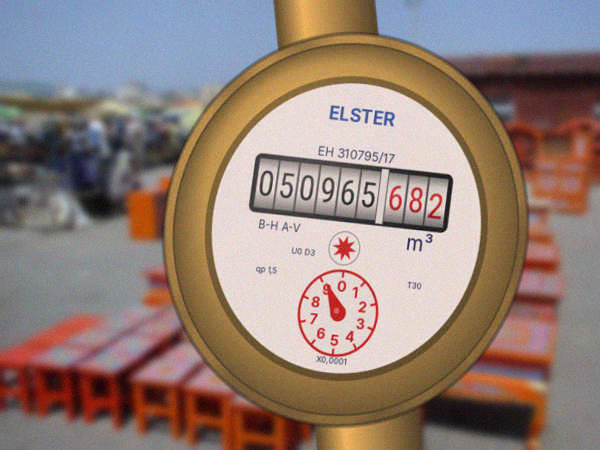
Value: 50965.6819 m³
